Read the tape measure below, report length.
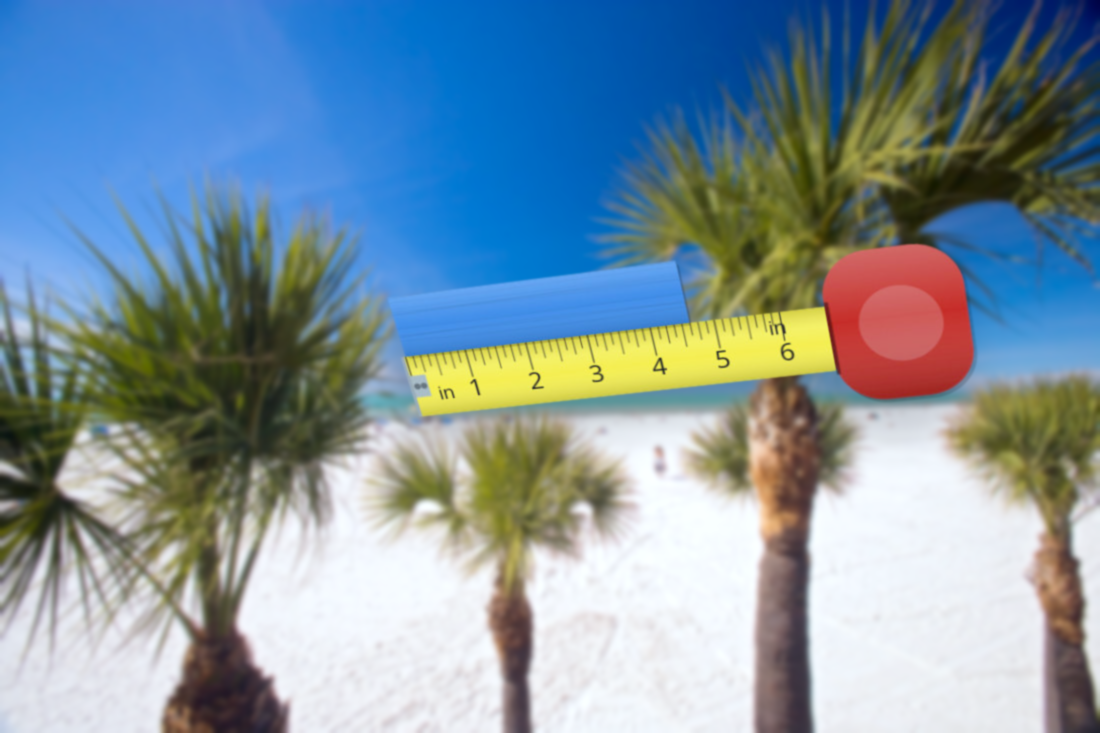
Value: 4.625 in
